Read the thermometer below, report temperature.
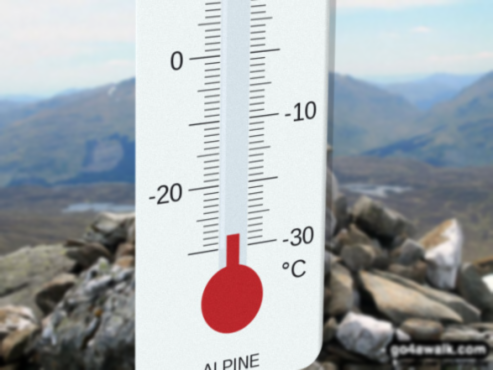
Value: -28 °C
